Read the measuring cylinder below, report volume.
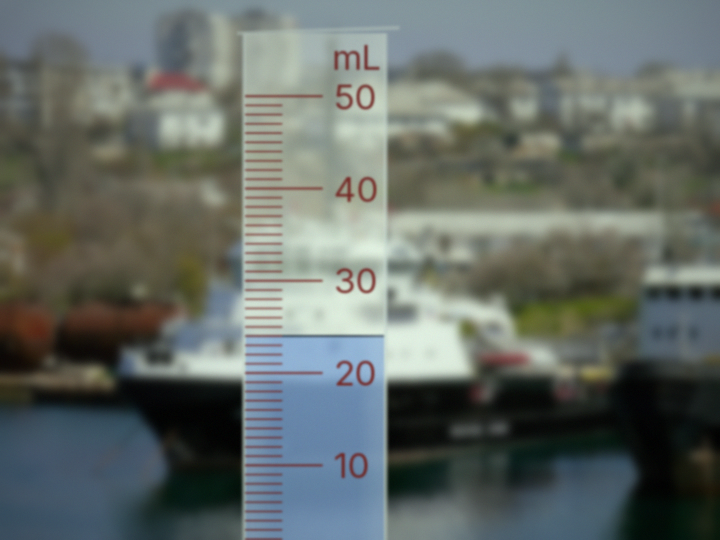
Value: 24 mL
